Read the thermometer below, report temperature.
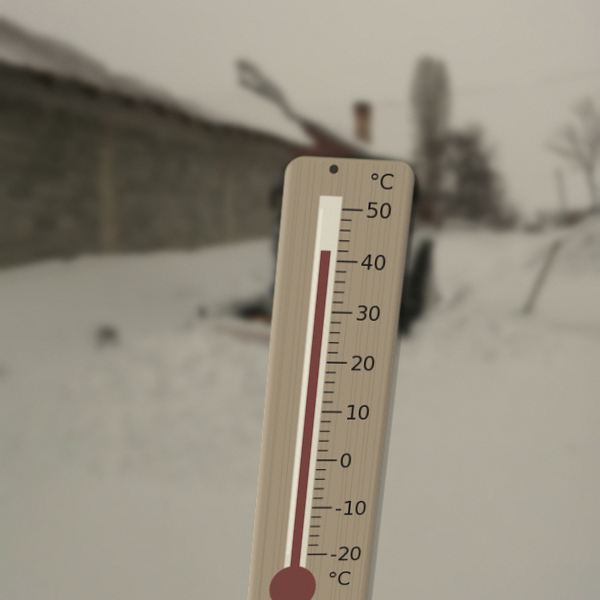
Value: 42 °C
